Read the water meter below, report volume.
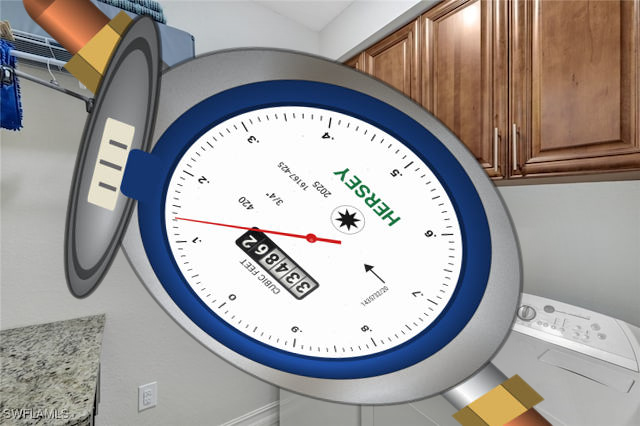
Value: 334862.13 ft³
